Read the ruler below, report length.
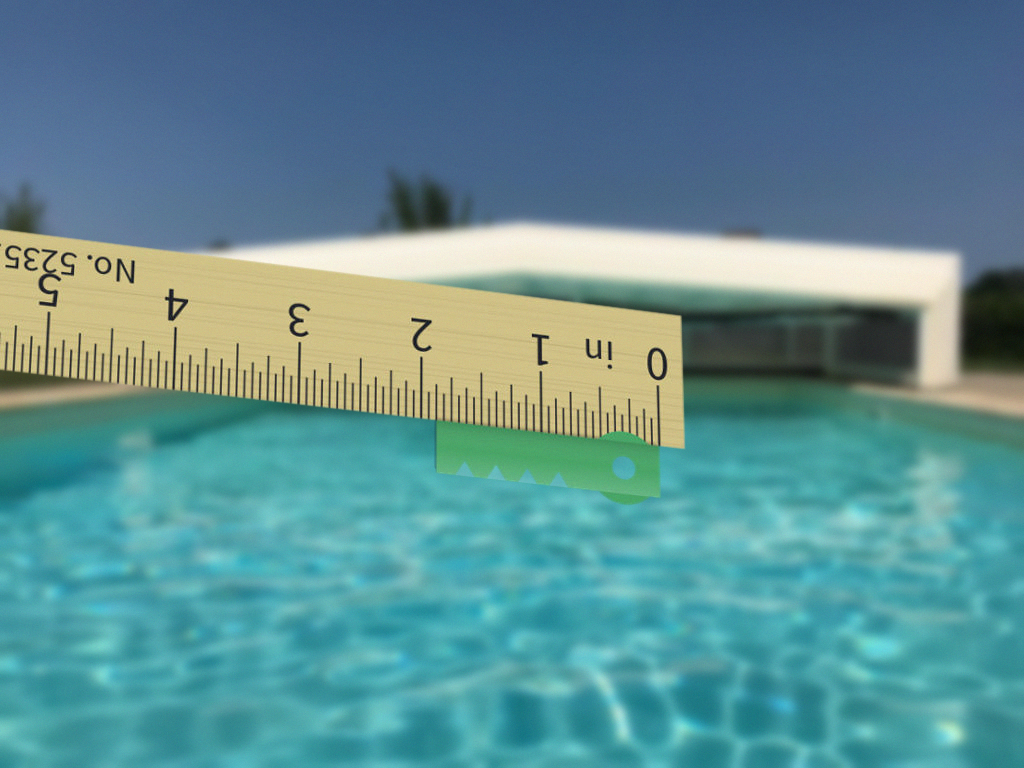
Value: 1.875 in
